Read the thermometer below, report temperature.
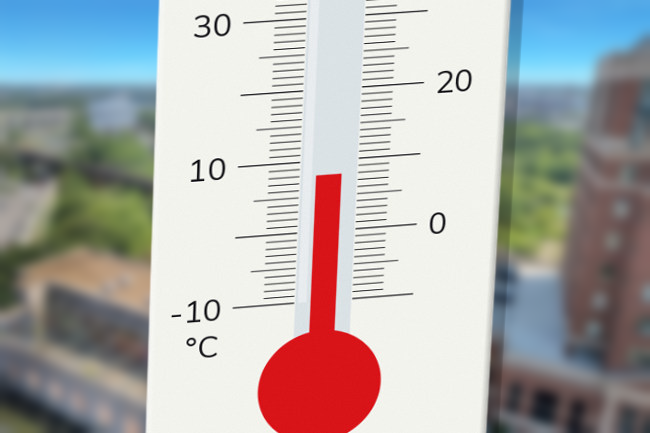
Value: 8 °C
